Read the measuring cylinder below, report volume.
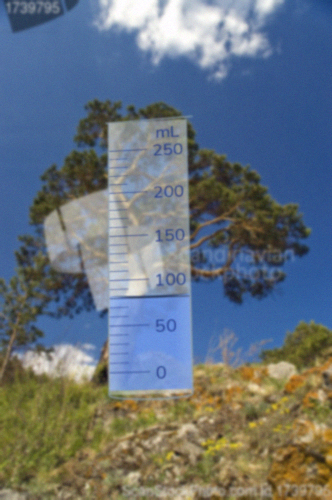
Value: 80 mL
